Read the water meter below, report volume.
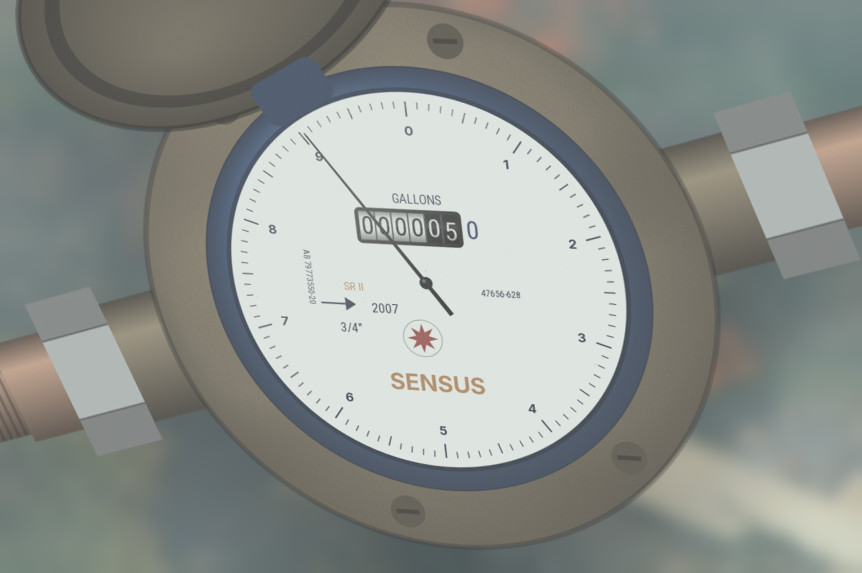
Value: 49.0 gal
